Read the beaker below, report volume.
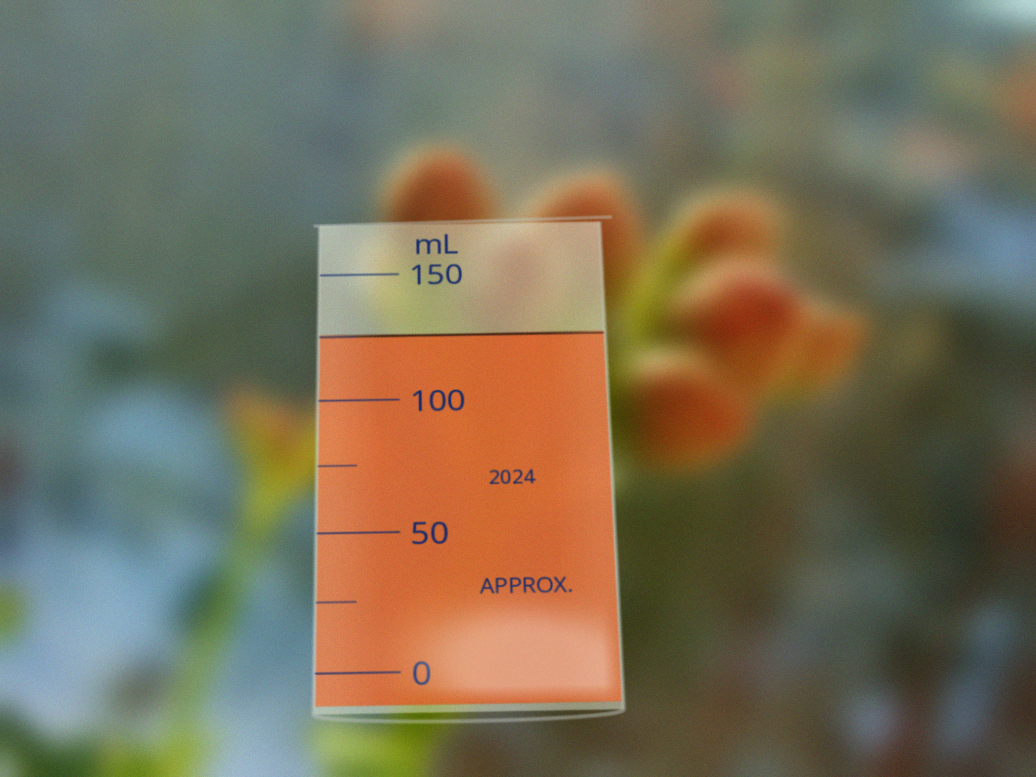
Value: 125 mL
